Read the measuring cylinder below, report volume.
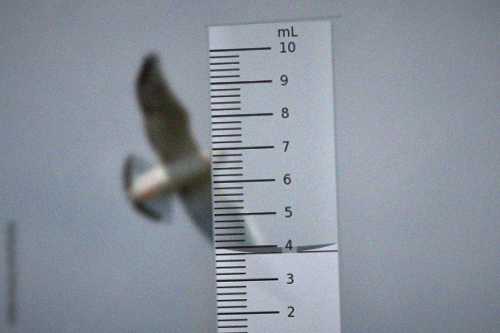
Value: 3.8 mL
